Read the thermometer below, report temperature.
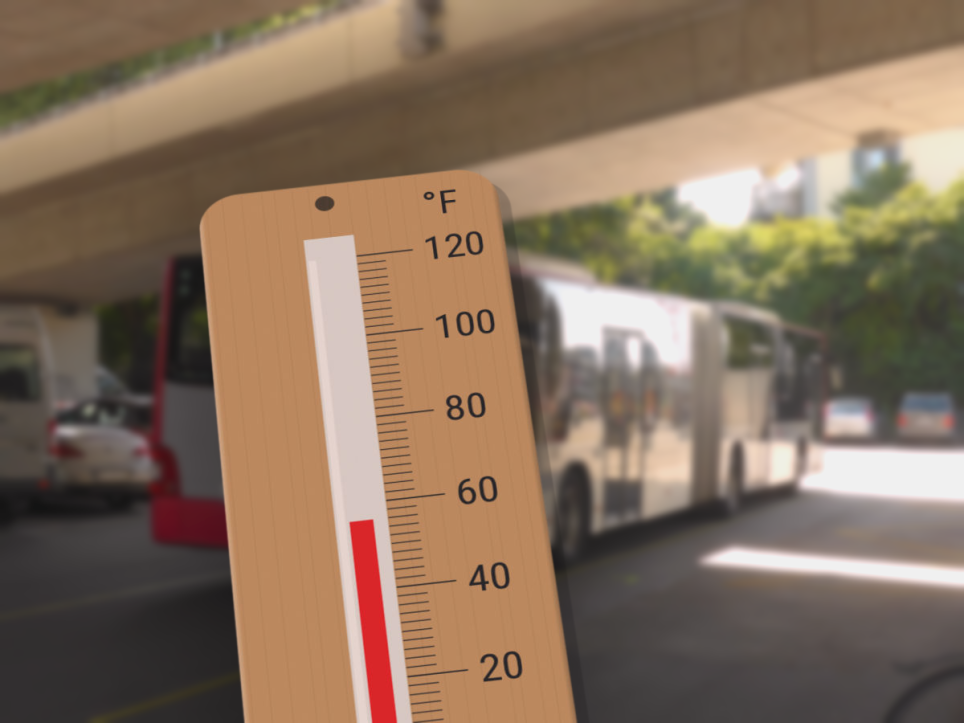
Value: 56 °F
